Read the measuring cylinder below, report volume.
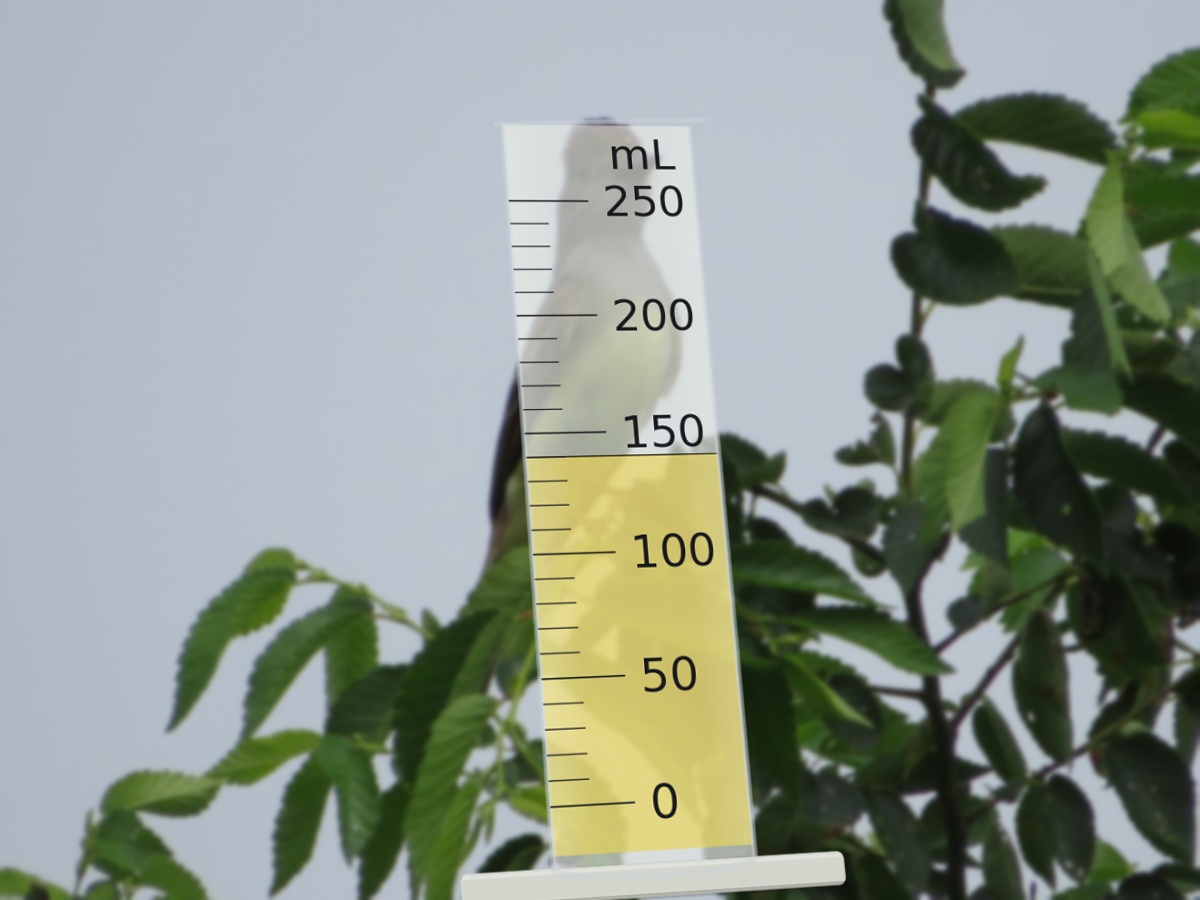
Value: 140 mL
